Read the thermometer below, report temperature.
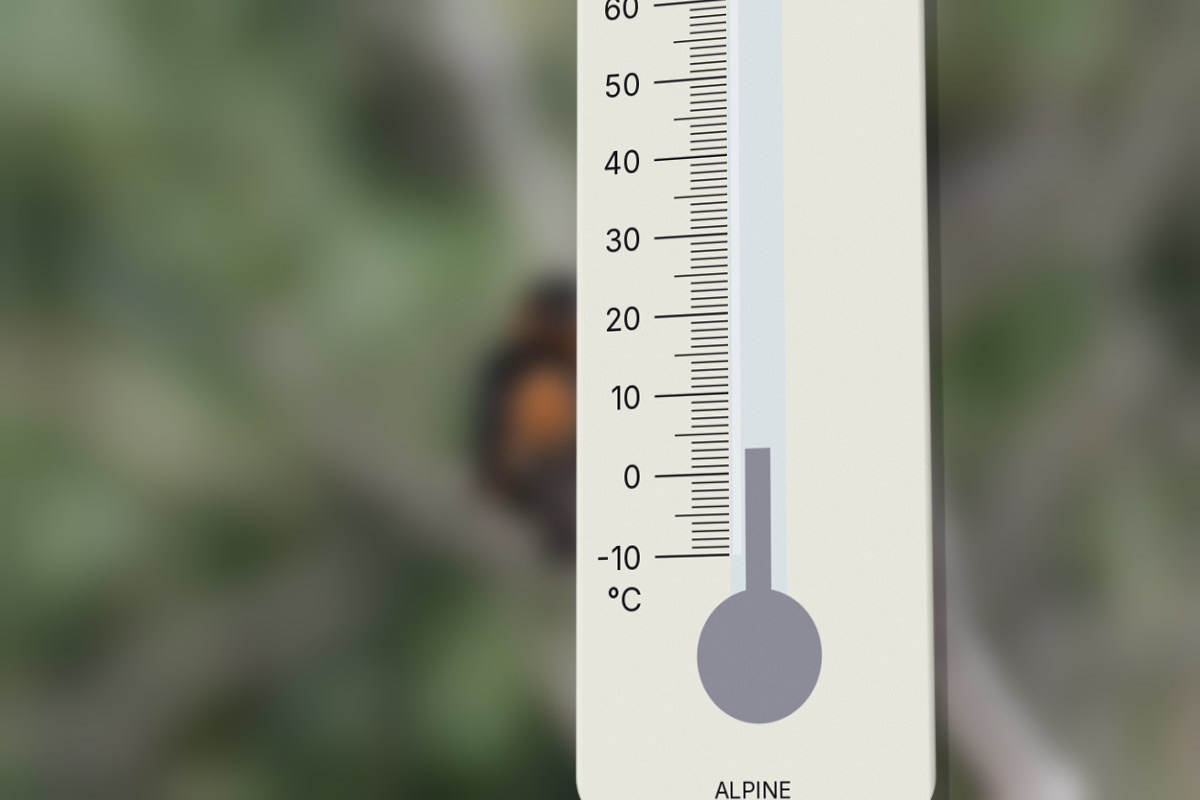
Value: 3 °C
